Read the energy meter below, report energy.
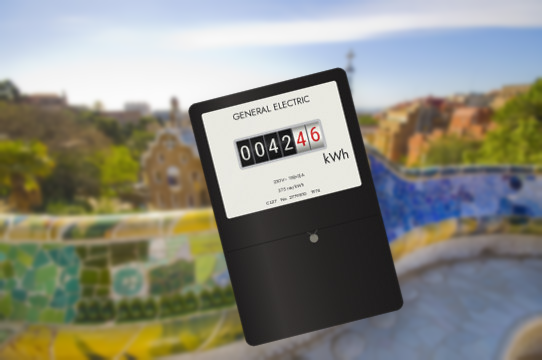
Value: 42.46 kWh
